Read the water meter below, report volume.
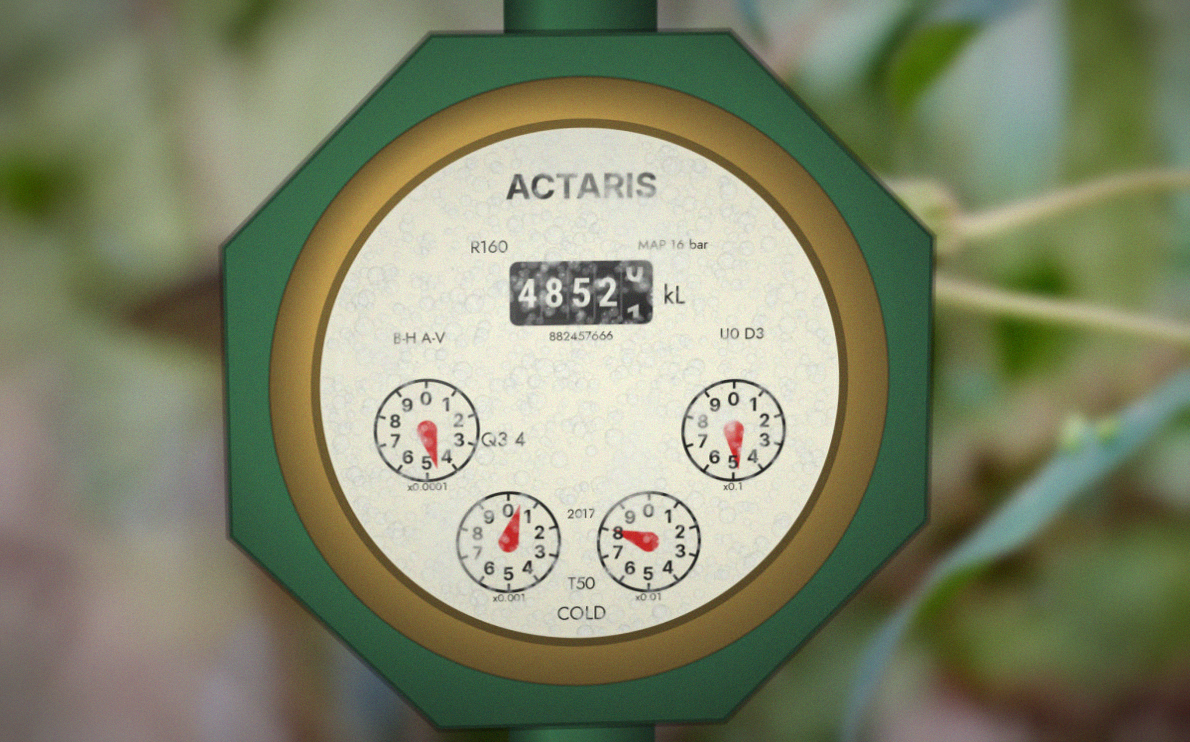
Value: 48520.4804 kL
